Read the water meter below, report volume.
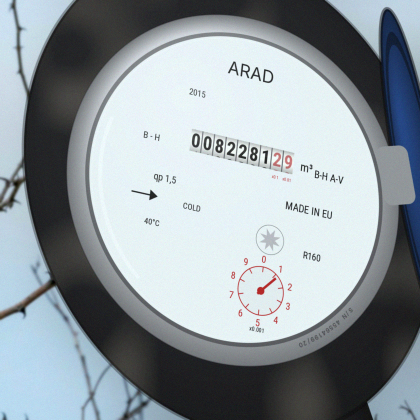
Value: 82281.291 m³
